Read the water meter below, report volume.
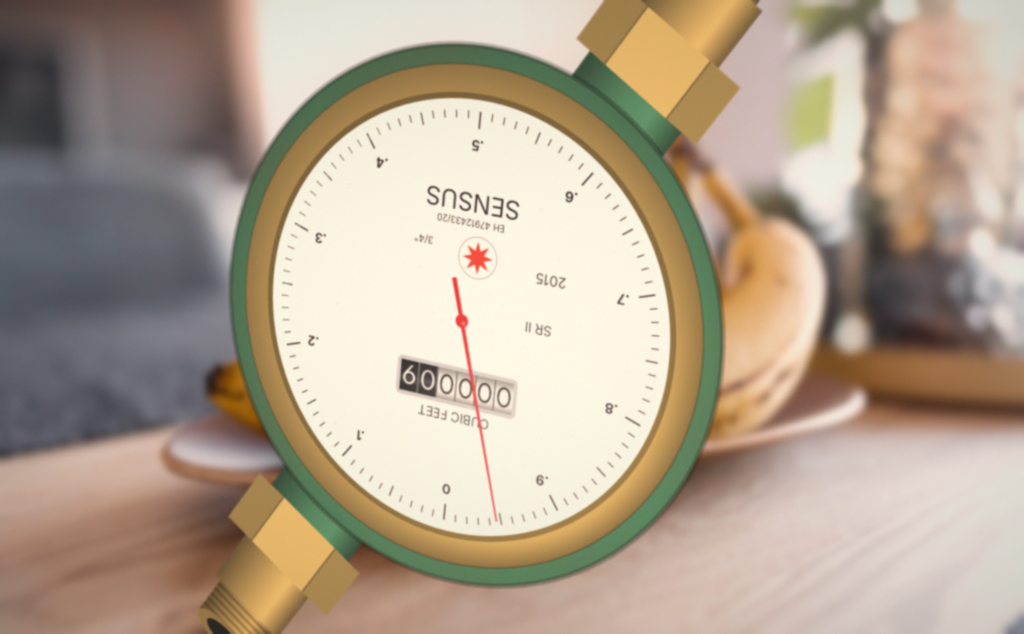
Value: 8.95 ft³
